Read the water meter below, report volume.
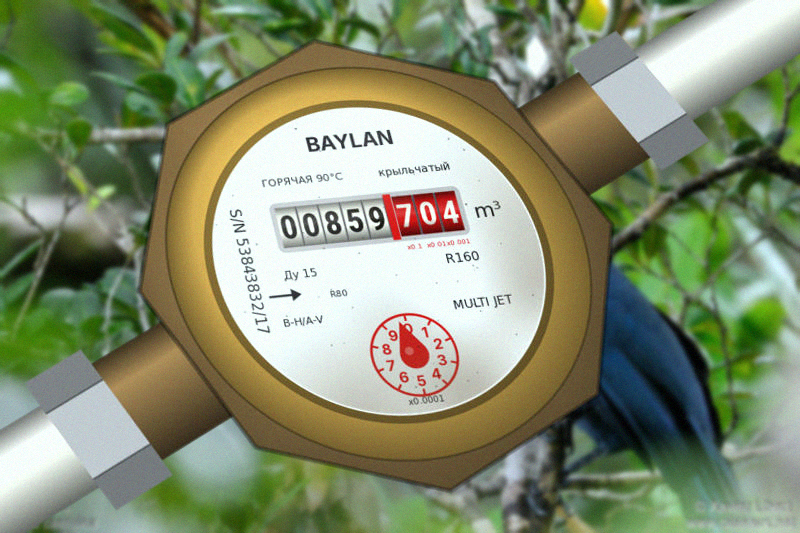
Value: 859.7039 m³
